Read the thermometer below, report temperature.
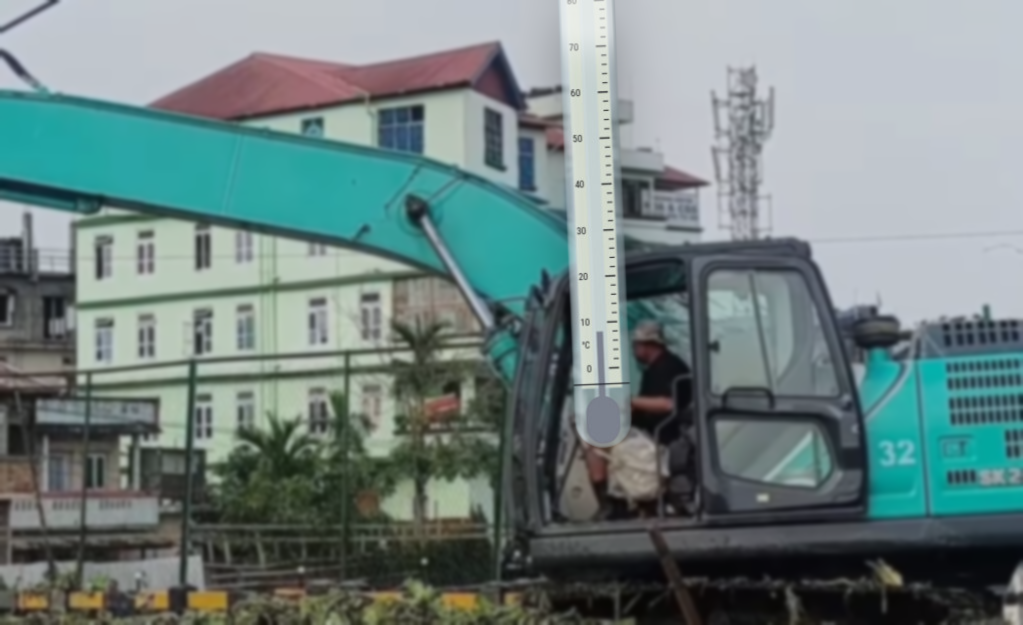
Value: 8 °C
